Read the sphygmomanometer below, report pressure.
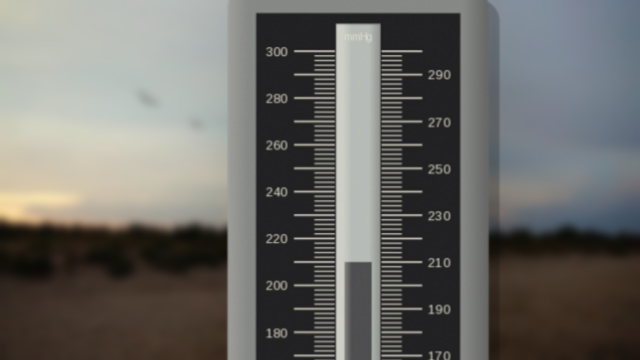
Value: 210 mmHg
